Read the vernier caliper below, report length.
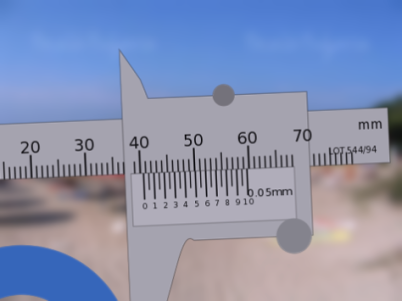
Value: 40.6 mm
